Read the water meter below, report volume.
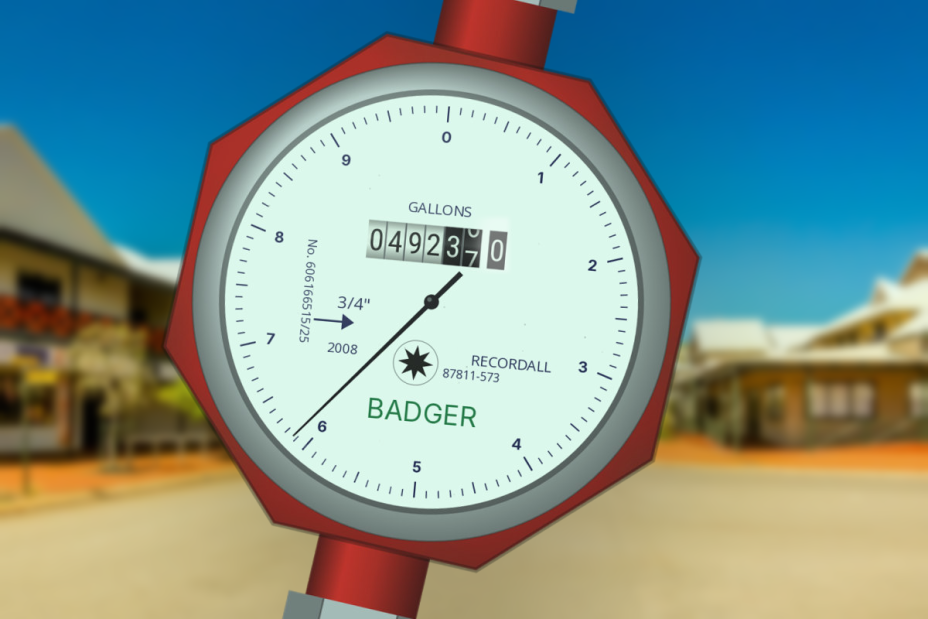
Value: 492366.1 gal
